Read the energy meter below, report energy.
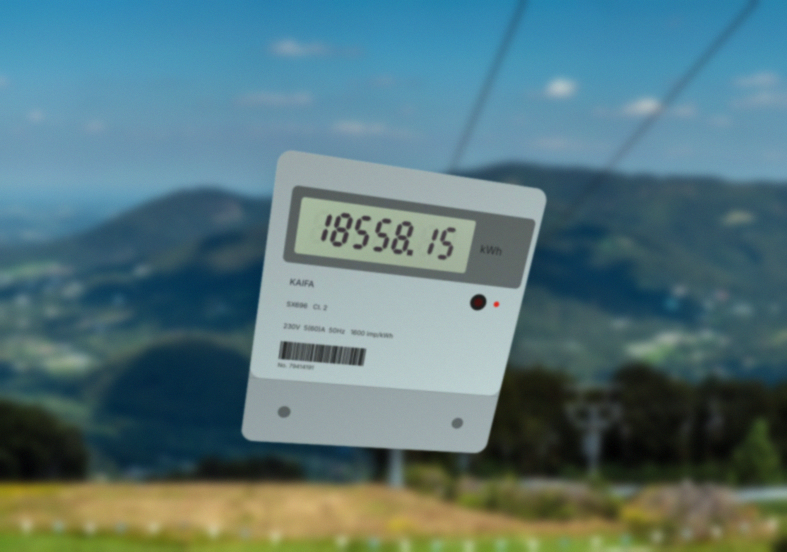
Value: 18558.15 kWh
